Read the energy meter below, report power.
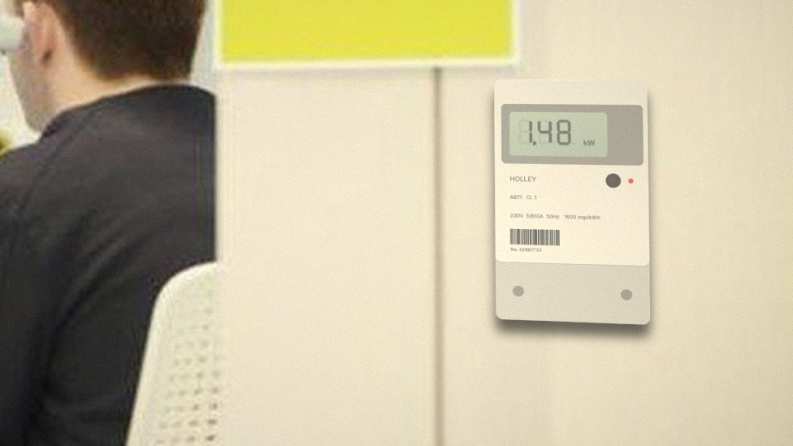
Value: 1.48 kW
